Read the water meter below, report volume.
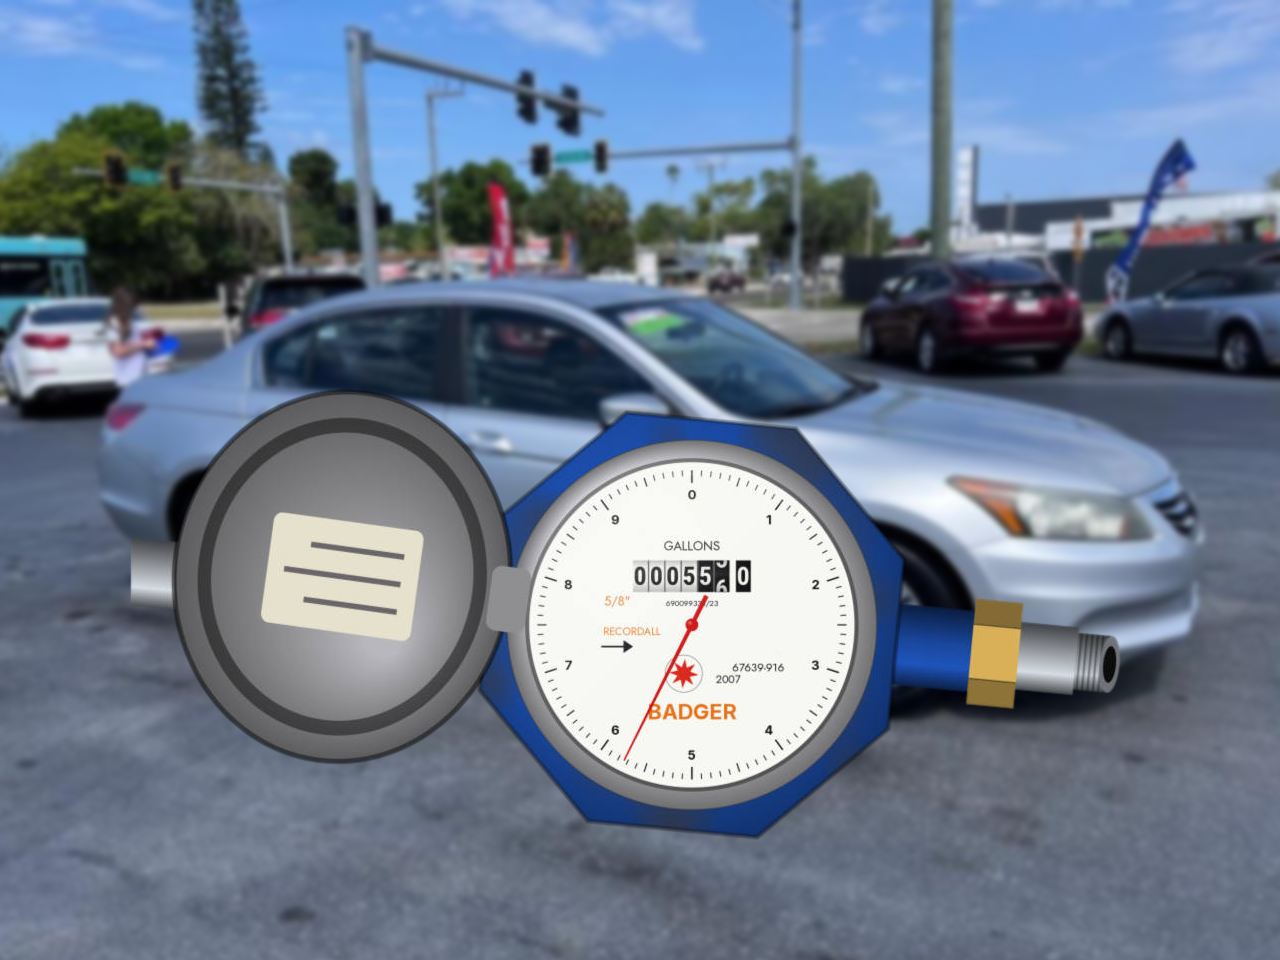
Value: 5555.7 gal
